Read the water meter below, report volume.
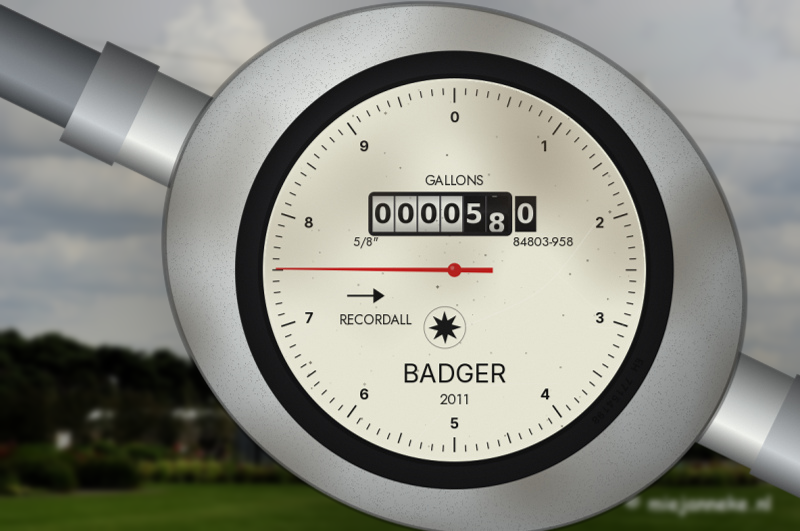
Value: 577.5 gal
